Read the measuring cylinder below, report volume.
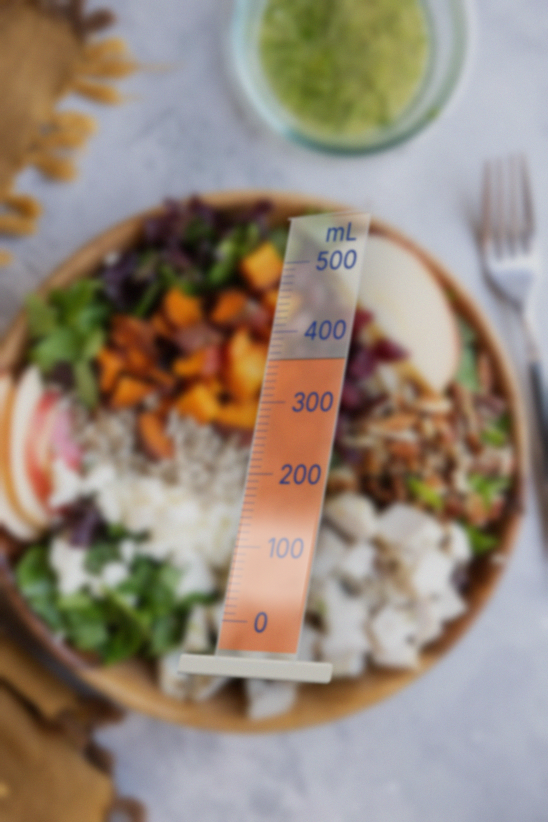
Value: 360 mL
